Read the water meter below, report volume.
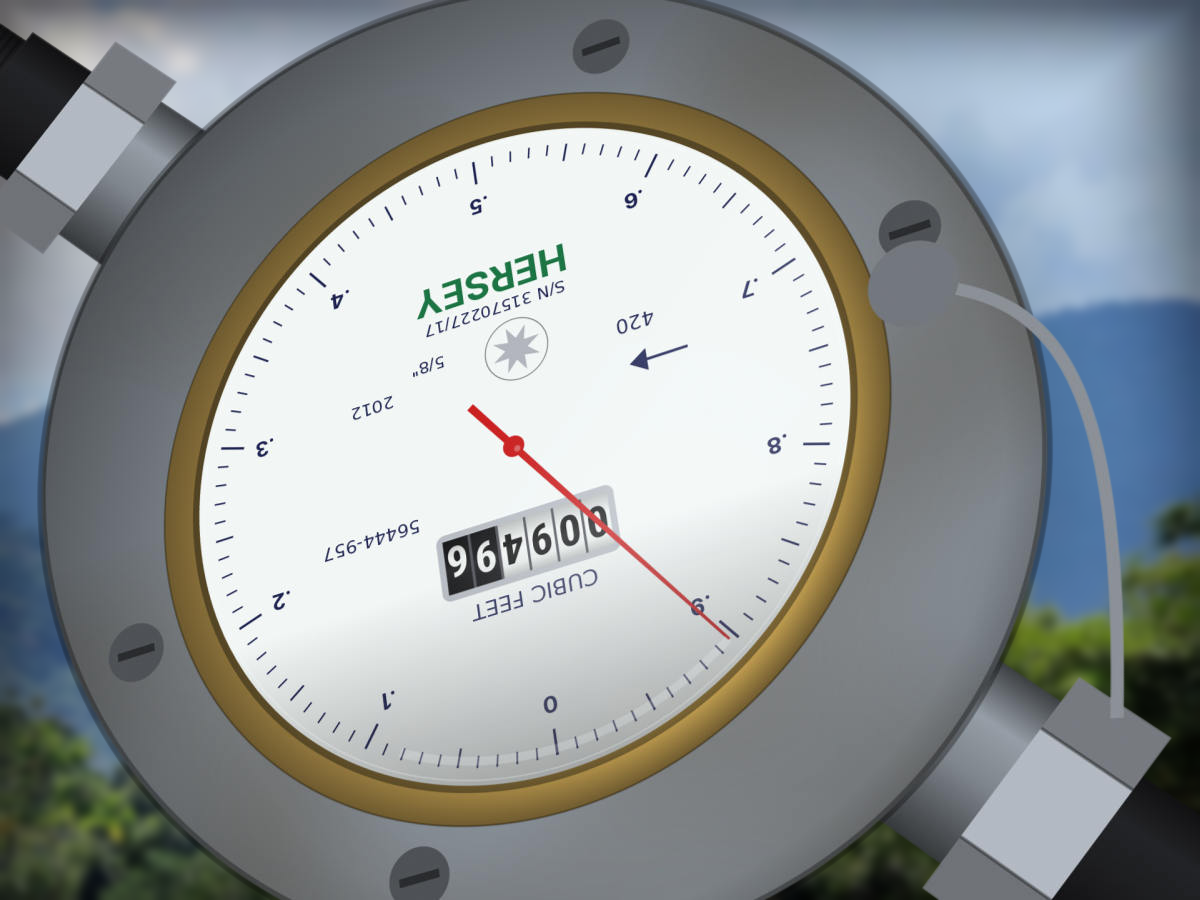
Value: 9495.90 ft³
